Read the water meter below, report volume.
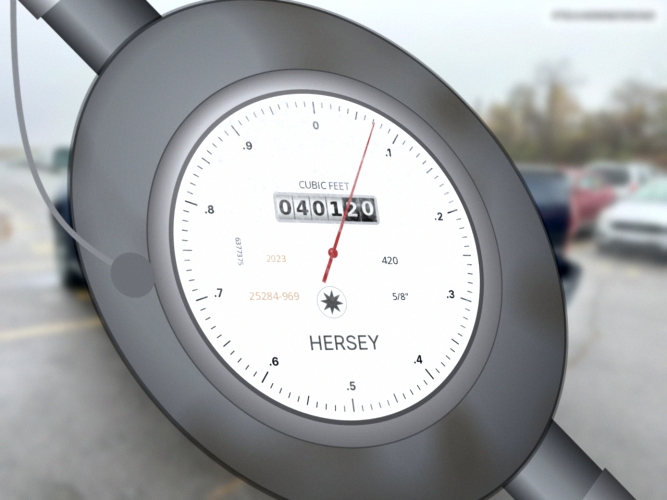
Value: 40120.07 ft³
